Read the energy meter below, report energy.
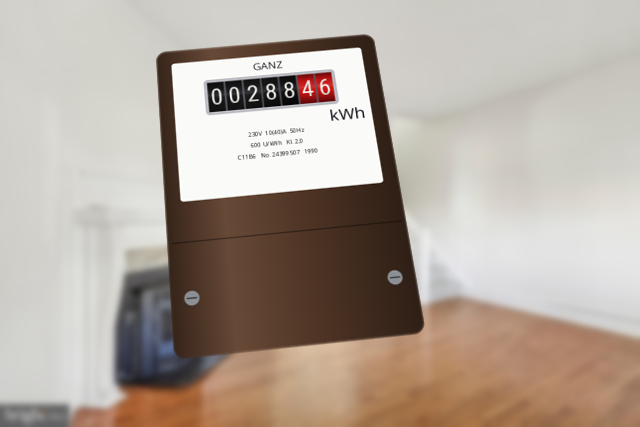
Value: 288.46 kWh
